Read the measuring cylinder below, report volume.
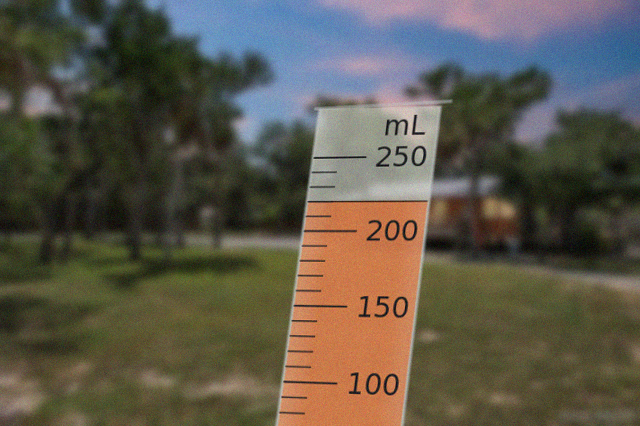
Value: 220 mL
